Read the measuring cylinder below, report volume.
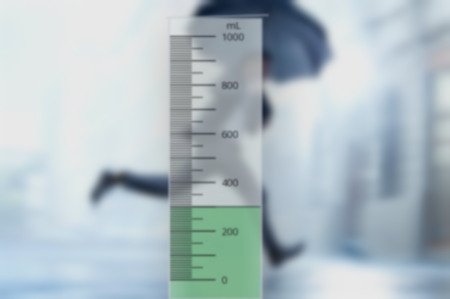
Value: 300 mL
